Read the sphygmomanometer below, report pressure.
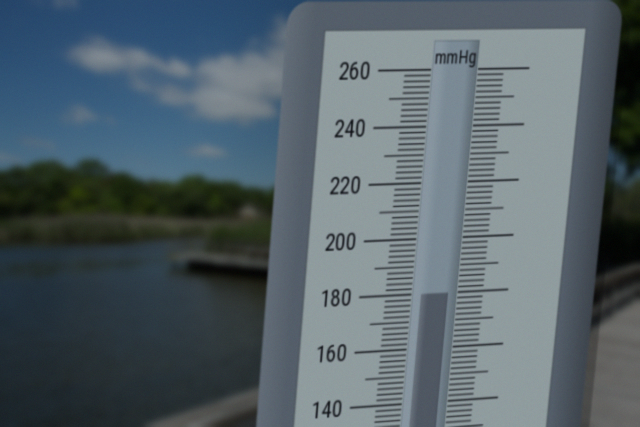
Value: 180 mmHg
